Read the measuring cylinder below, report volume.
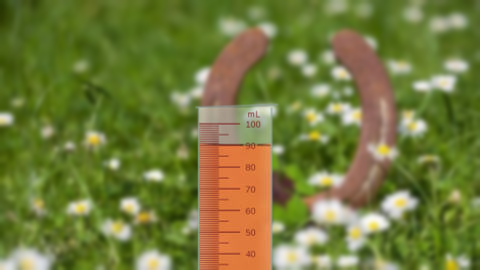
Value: 90 mL
